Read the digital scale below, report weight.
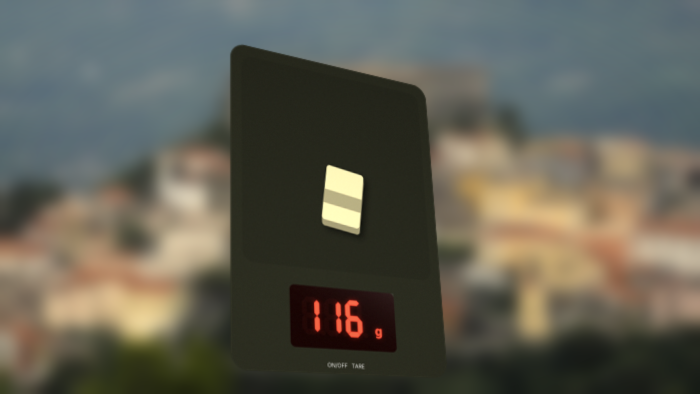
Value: 116 g
